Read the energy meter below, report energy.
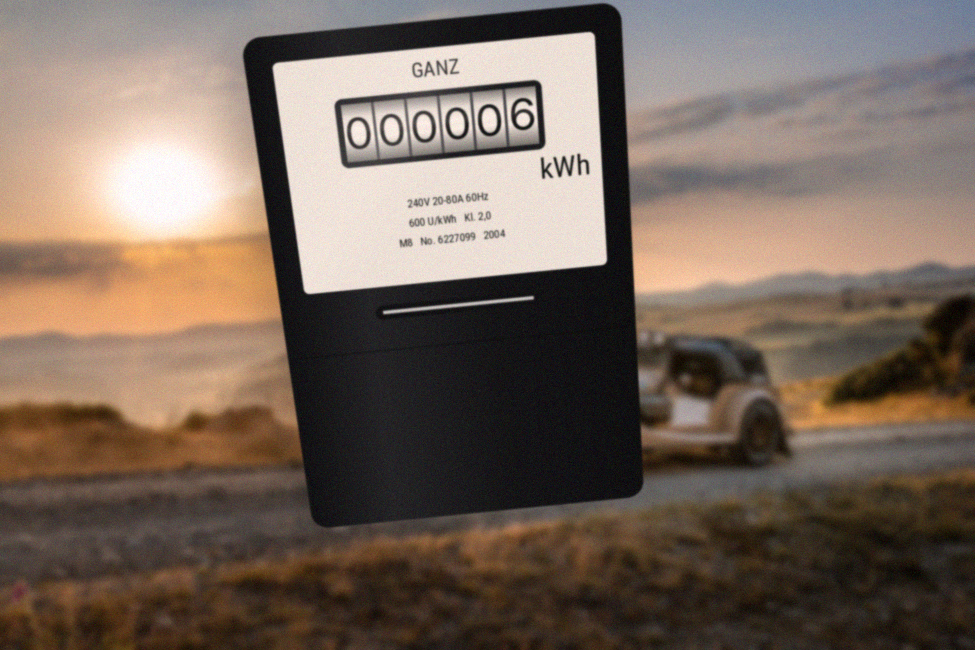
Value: 6 kWh
